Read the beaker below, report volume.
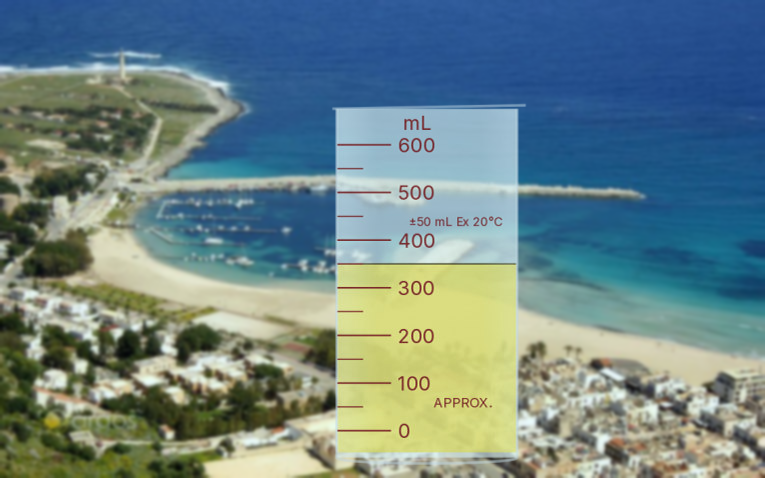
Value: 350 mL
